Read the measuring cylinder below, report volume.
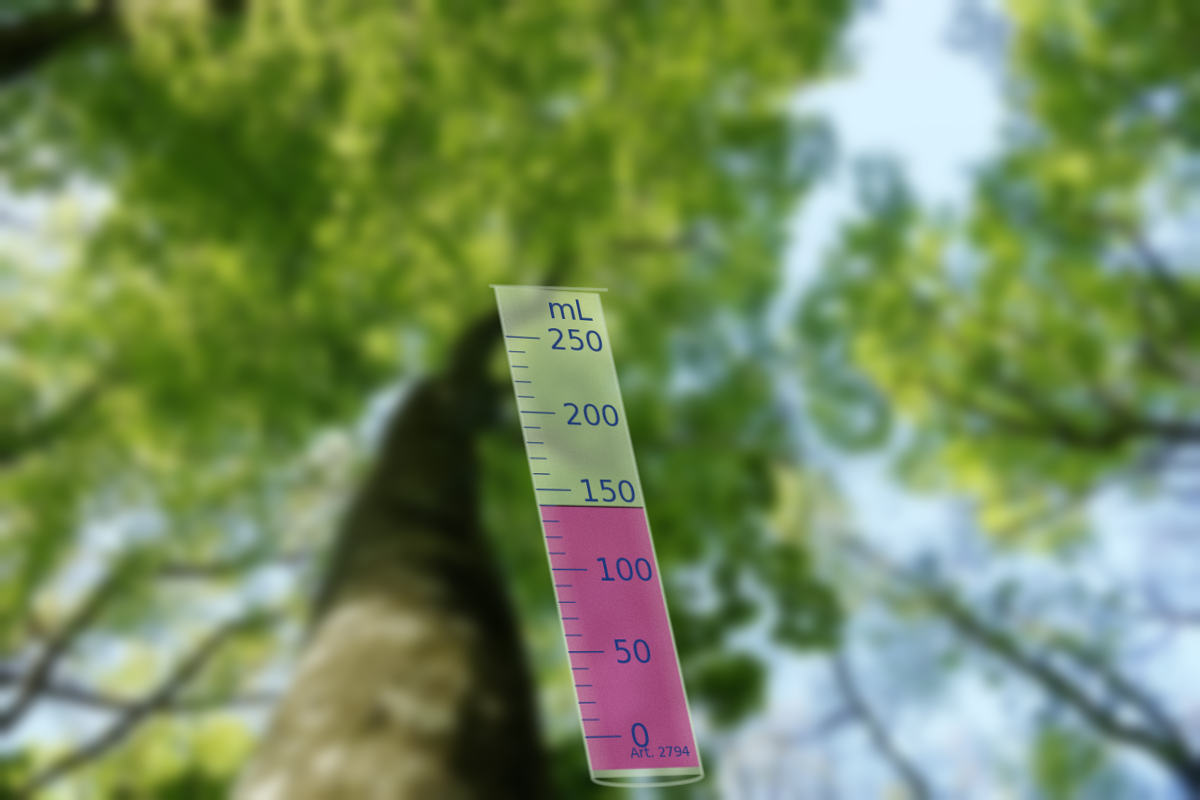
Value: 140 mL
